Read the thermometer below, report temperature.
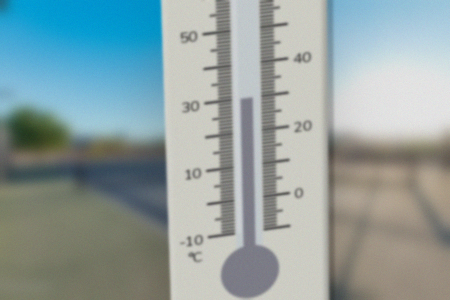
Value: 30 °C
